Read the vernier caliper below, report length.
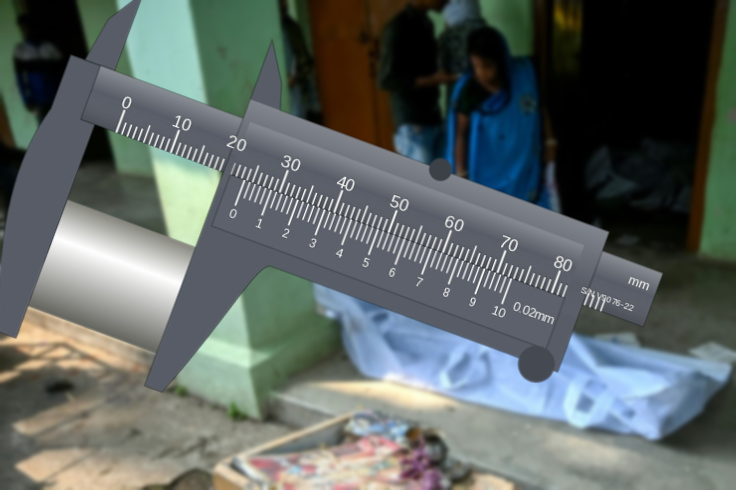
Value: 23.6 mm
